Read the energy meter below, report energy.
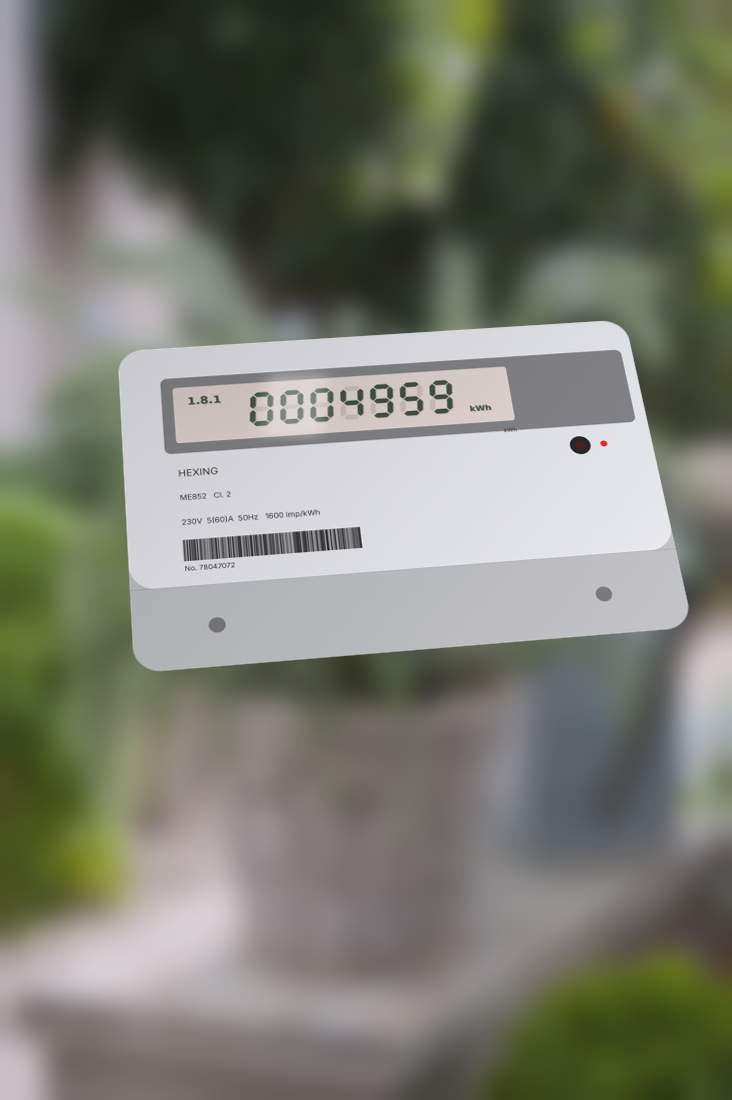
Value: 4959 kWh
